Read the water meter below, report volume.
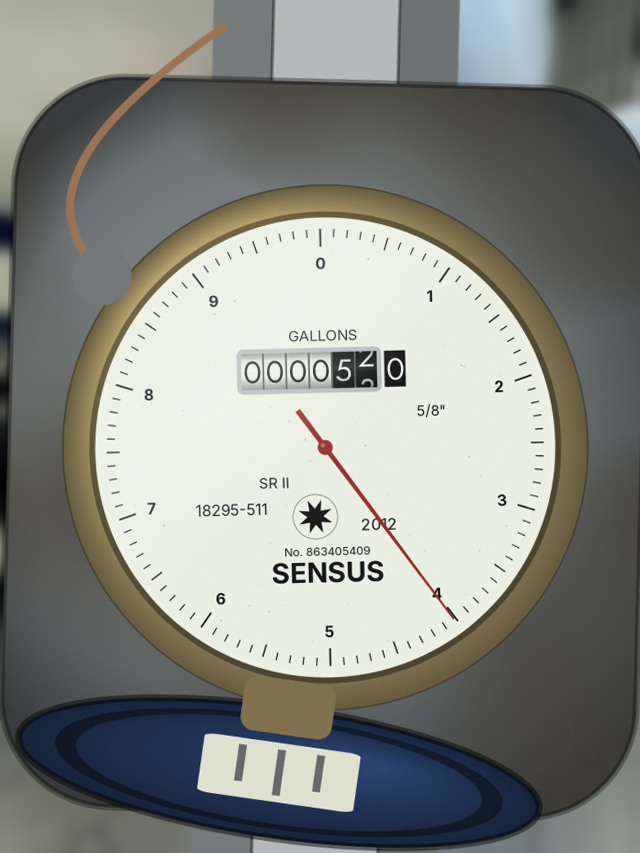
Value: 524.0 gal
